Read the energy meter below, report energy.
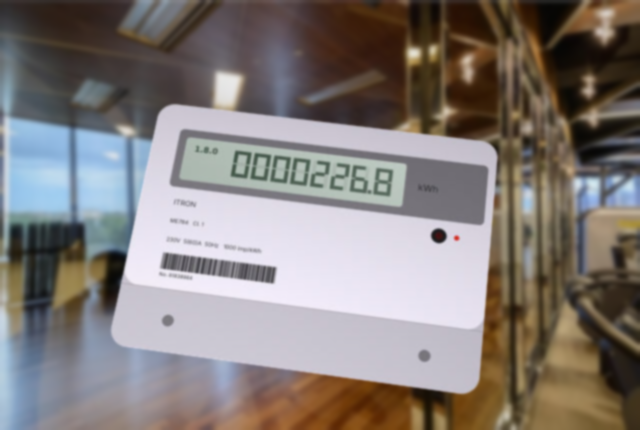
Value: 226.8 kWh
